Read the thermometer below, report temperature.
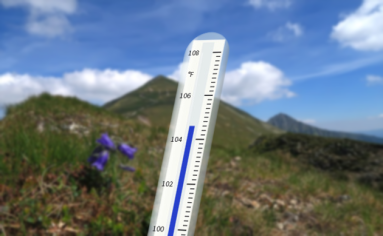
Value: 104.6 °F
